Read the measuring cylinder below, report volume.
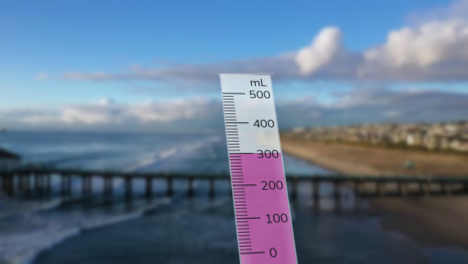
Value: 300 mL
